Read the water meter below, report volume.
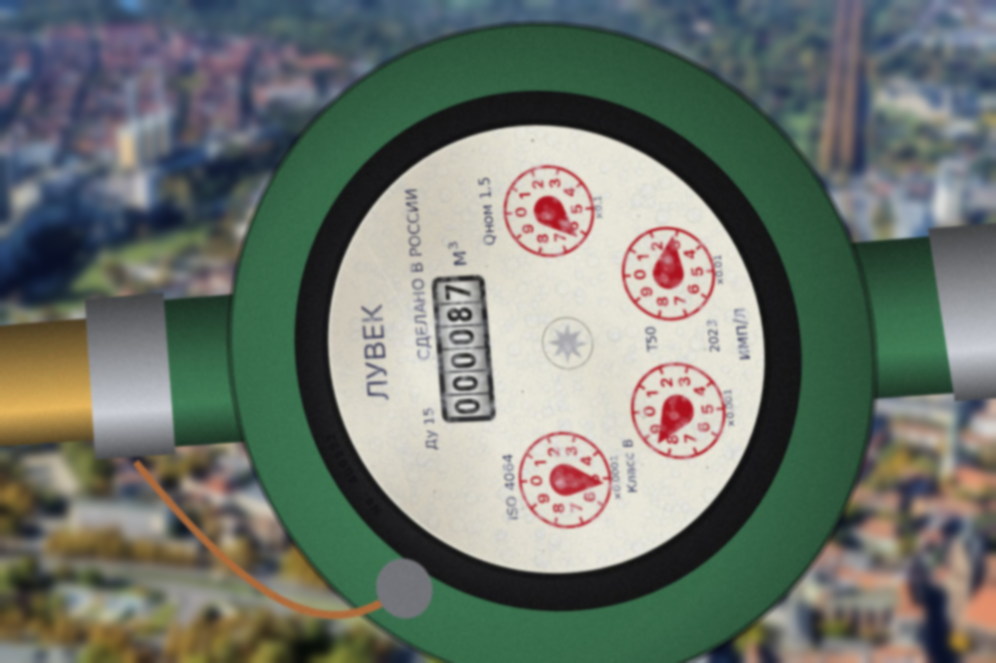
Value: 87.6285 m³
